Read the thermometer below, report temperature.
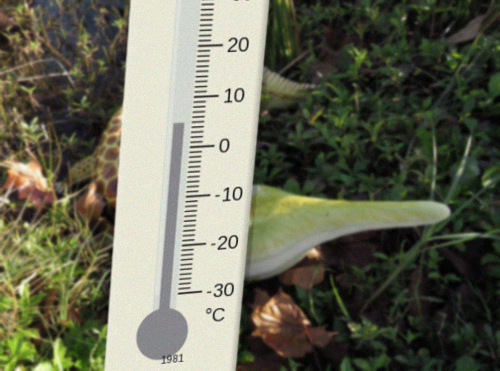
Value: 5 °C
